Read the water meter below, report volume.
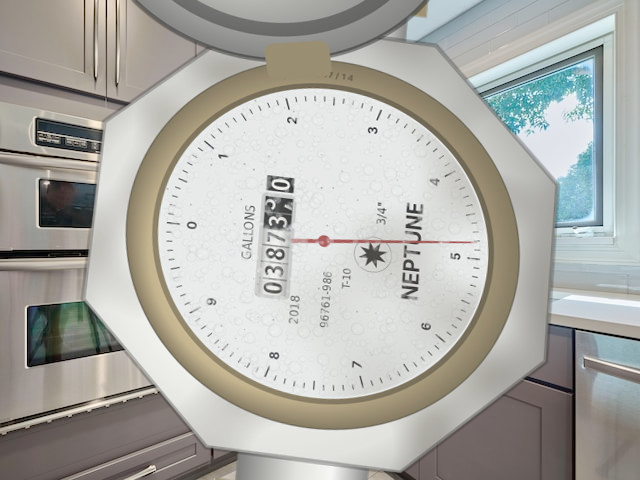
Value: 387334.8 gal
